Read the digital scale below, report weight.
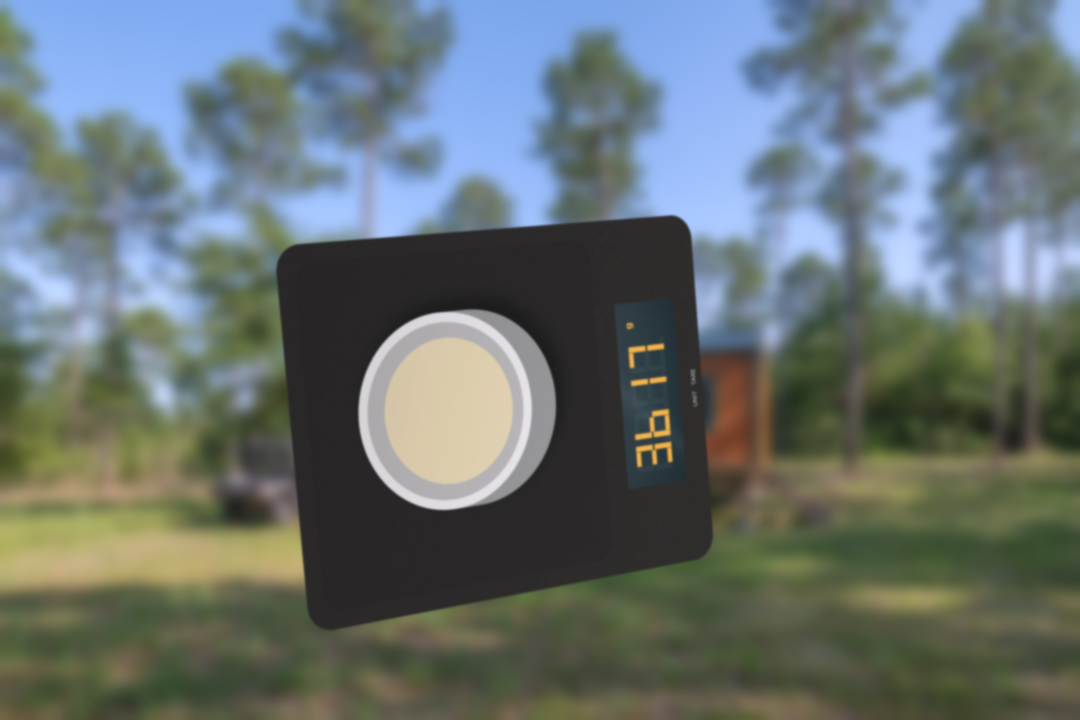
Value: 3617 g
